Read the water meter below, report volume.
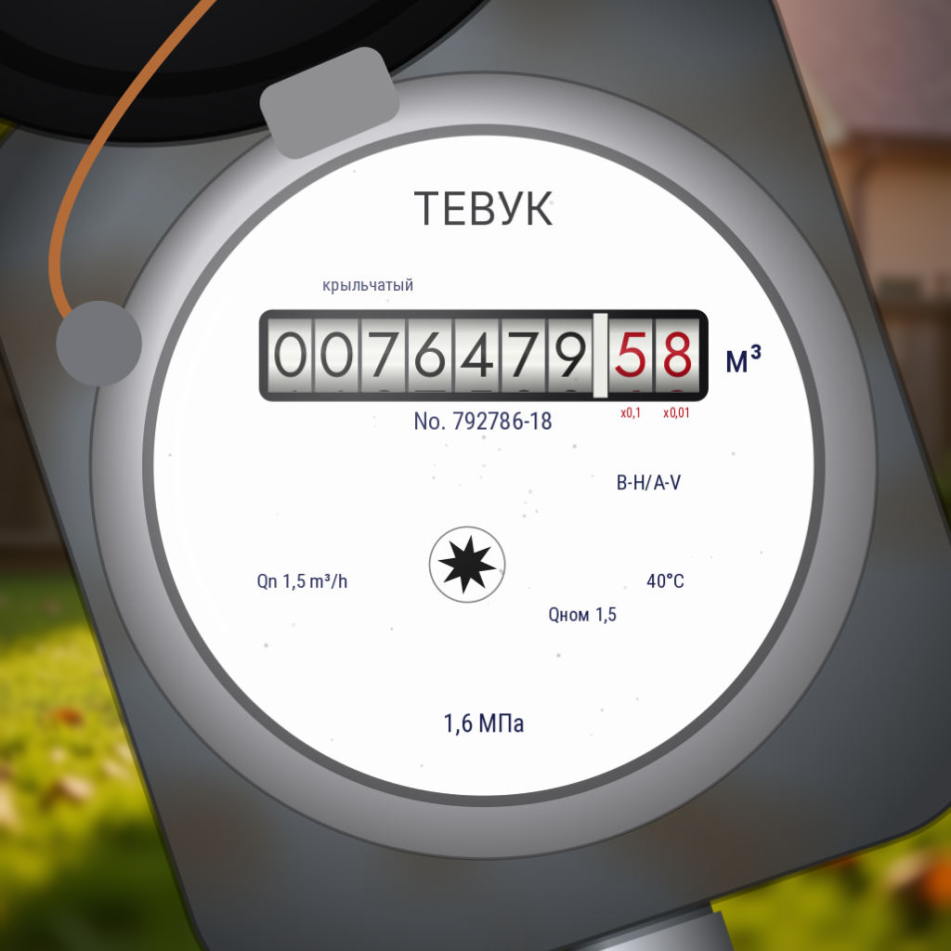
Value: 76479.58 m³
